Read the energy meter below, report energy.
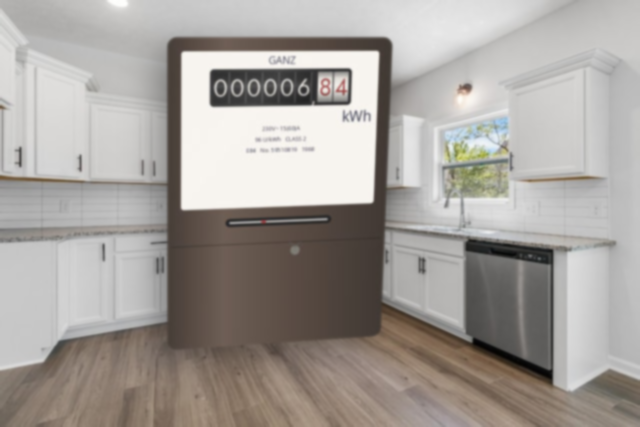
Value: 6.84 kWh
